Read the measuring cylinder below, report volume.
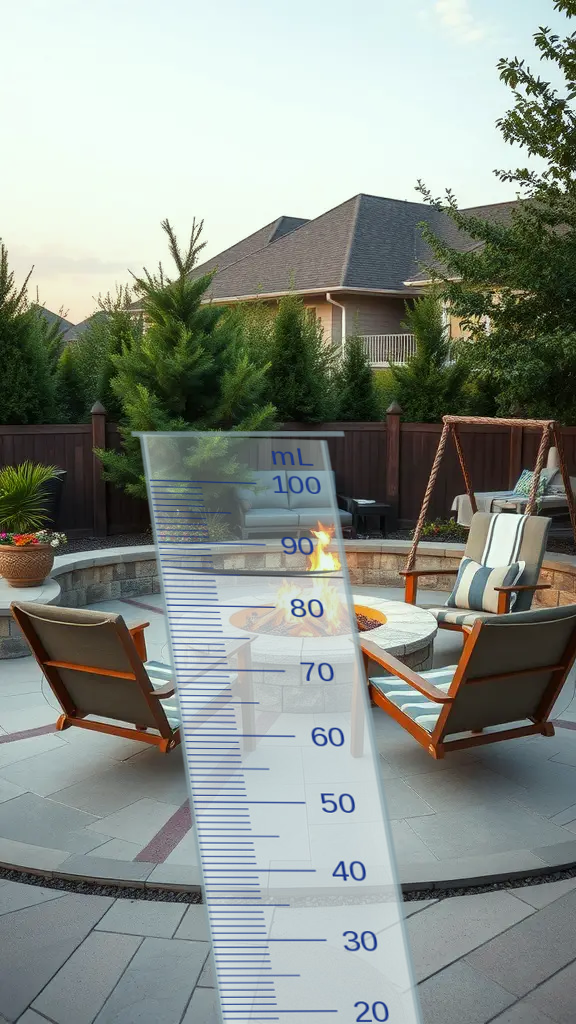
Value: 85 mL
